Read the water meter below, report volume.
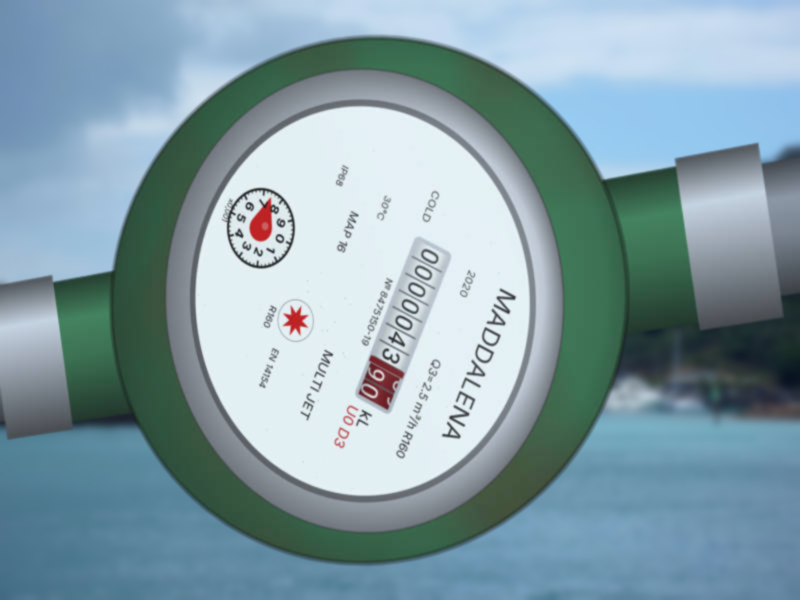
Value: 43.897 kL
